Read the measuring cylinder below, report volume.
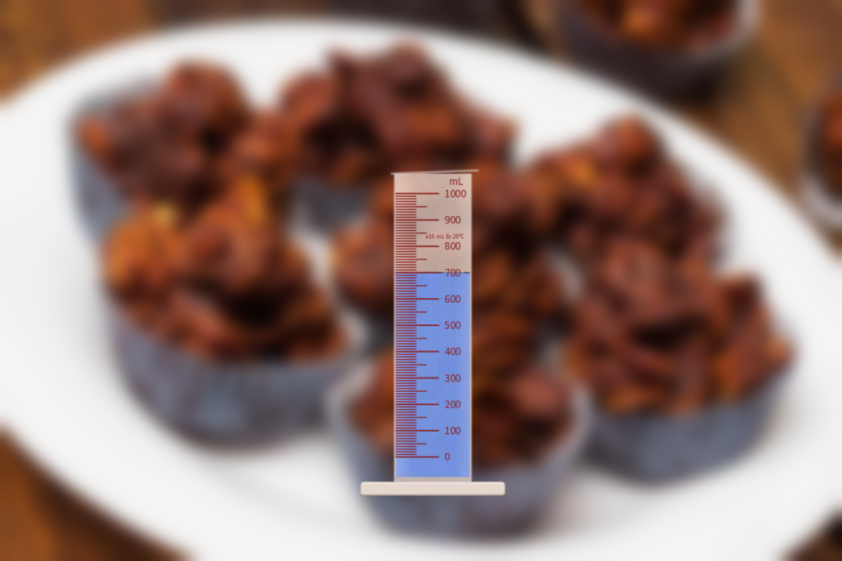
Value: 700 mL
